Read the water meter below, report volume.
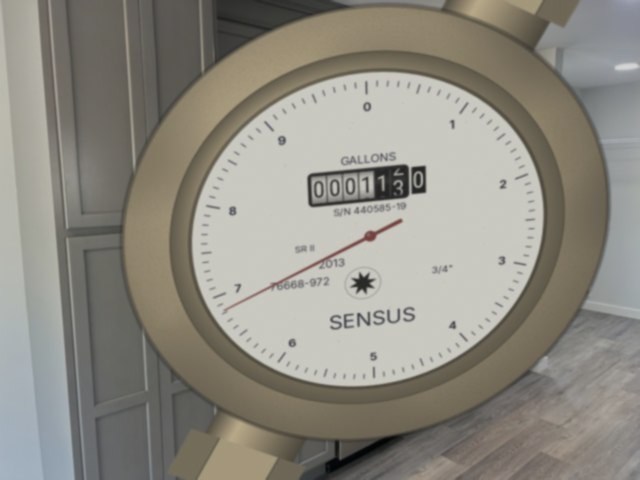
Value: 1126.8 gal
